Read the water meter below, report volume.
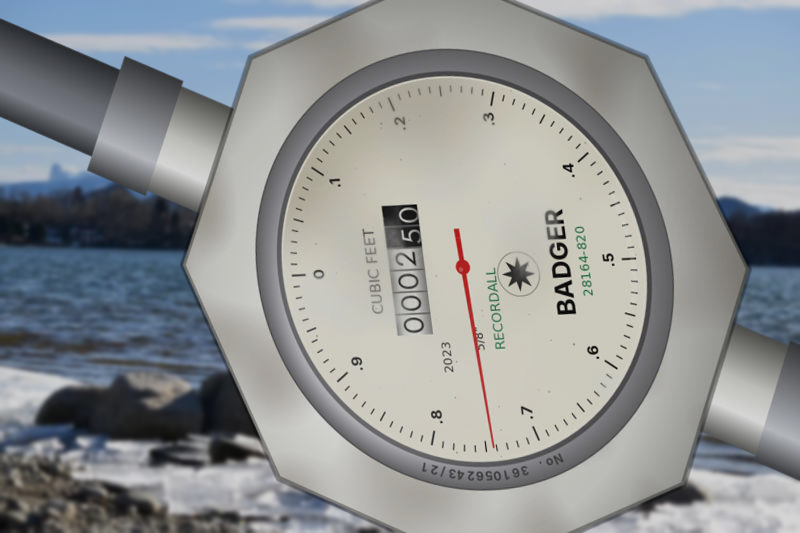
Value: 249.74 ft³
